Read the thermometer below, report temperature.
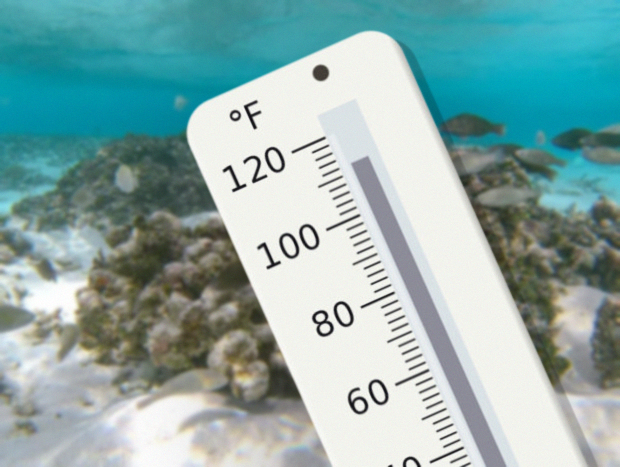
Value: 112 °F
